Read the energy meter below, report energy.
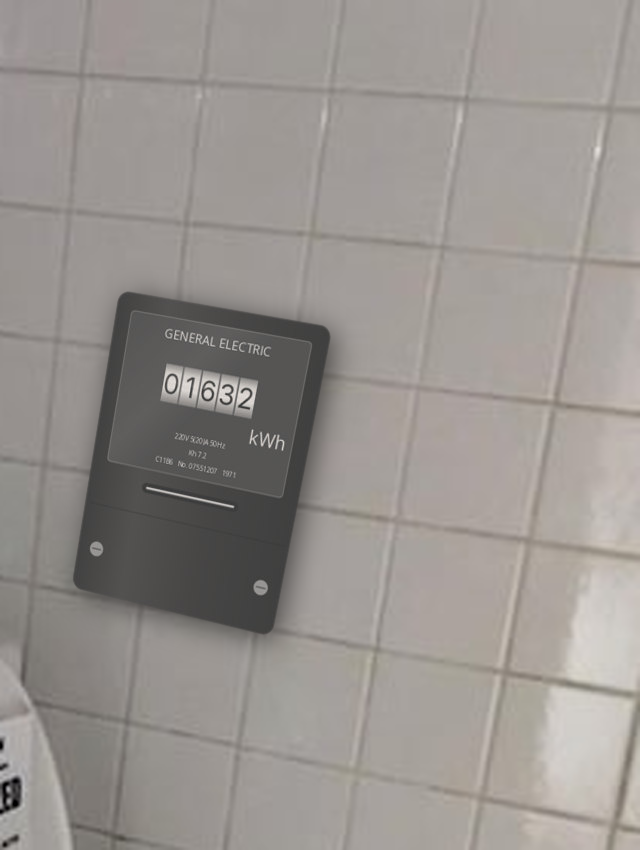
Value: 1632 kWh
